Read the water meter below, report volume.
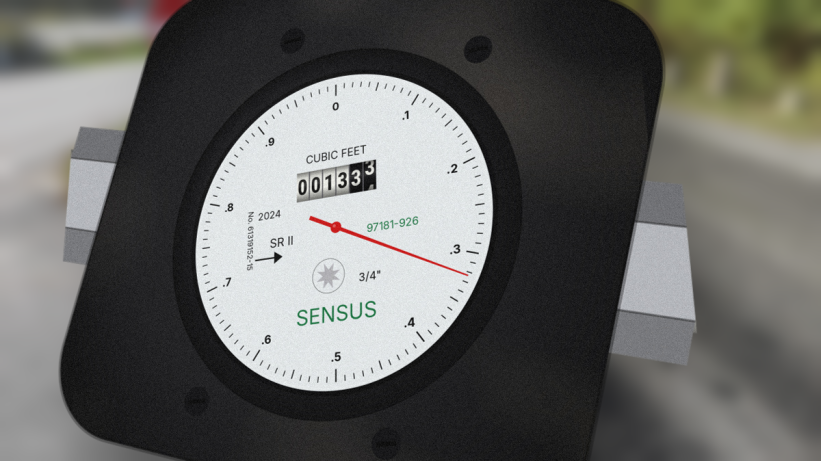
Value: 1333.32 ft³
